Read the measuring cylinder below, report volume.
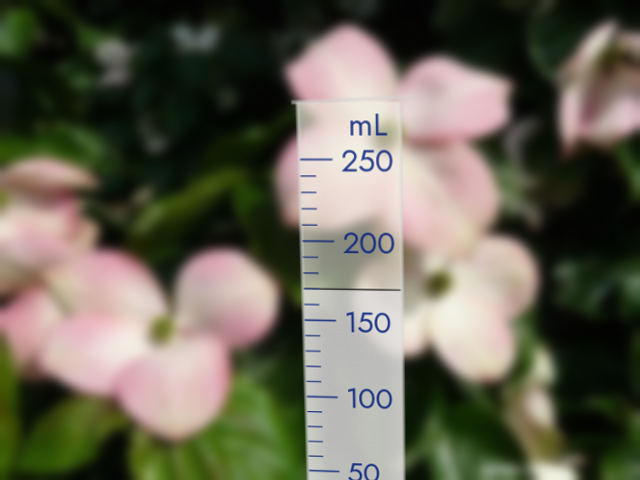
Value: 170 mL
